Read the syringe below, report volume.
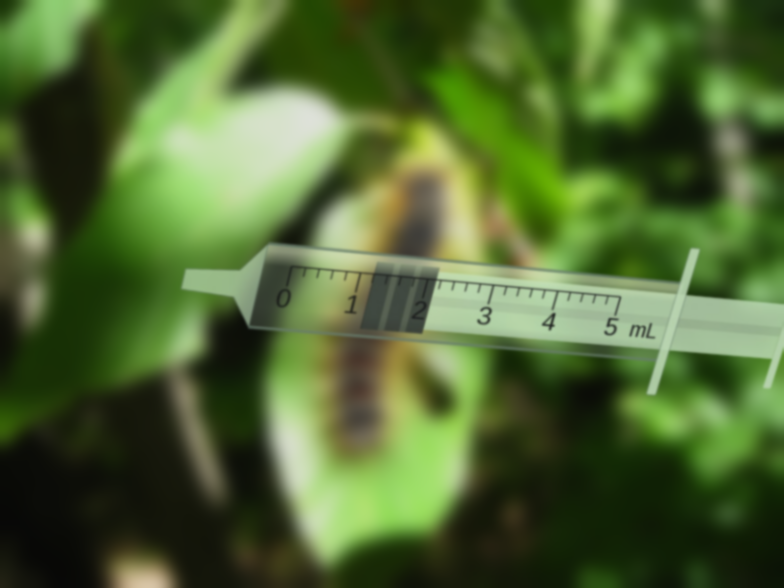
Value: 1.2 mL
